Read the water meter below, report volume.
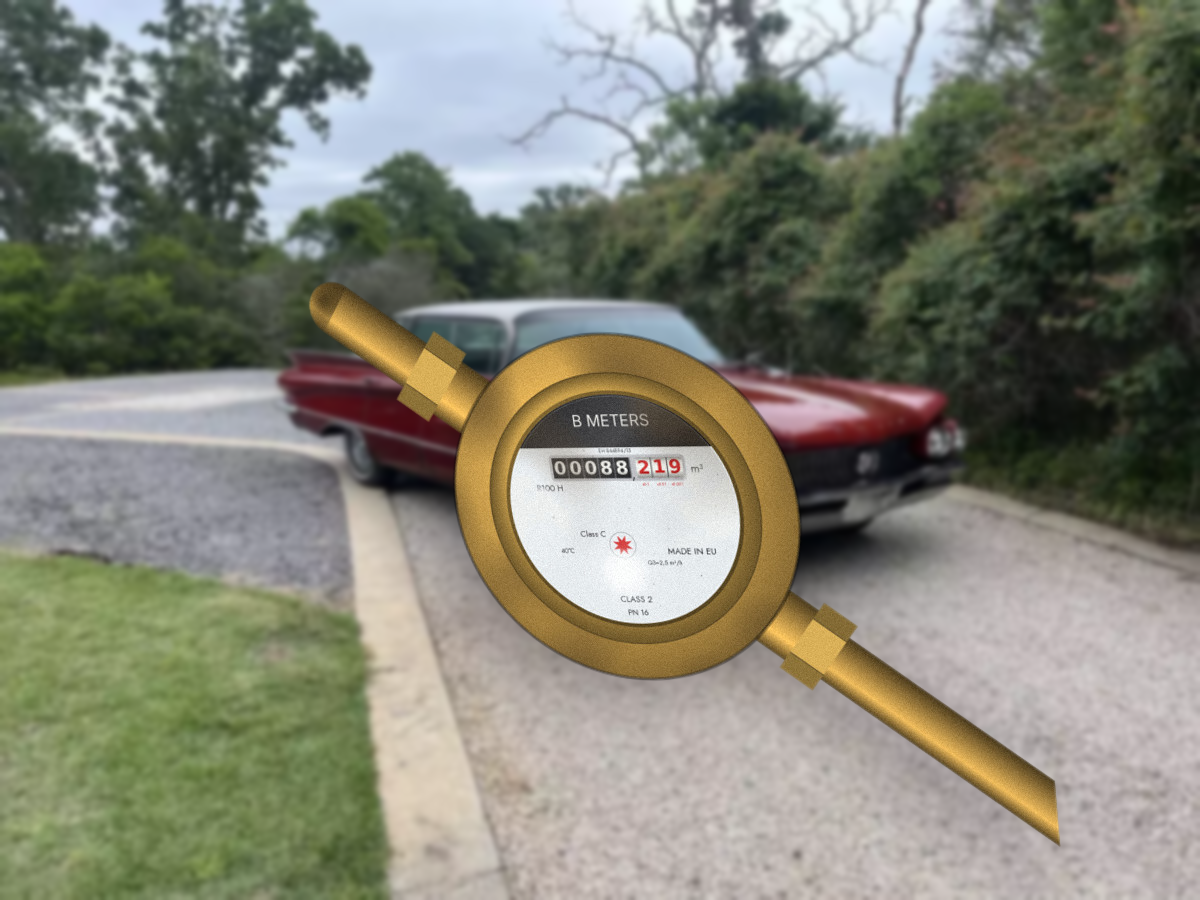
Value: 88.219 m³
